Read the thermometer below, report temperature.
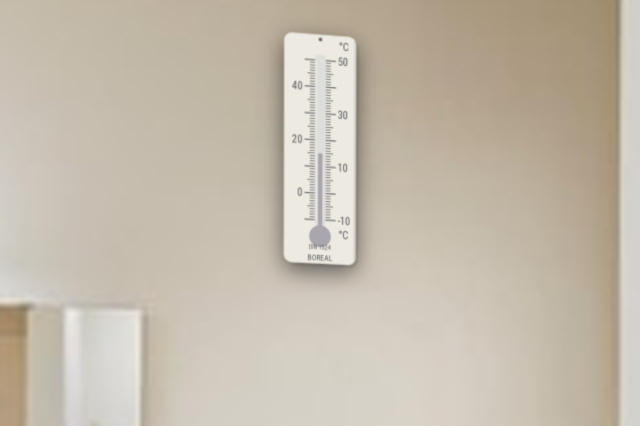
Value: 15 °C
